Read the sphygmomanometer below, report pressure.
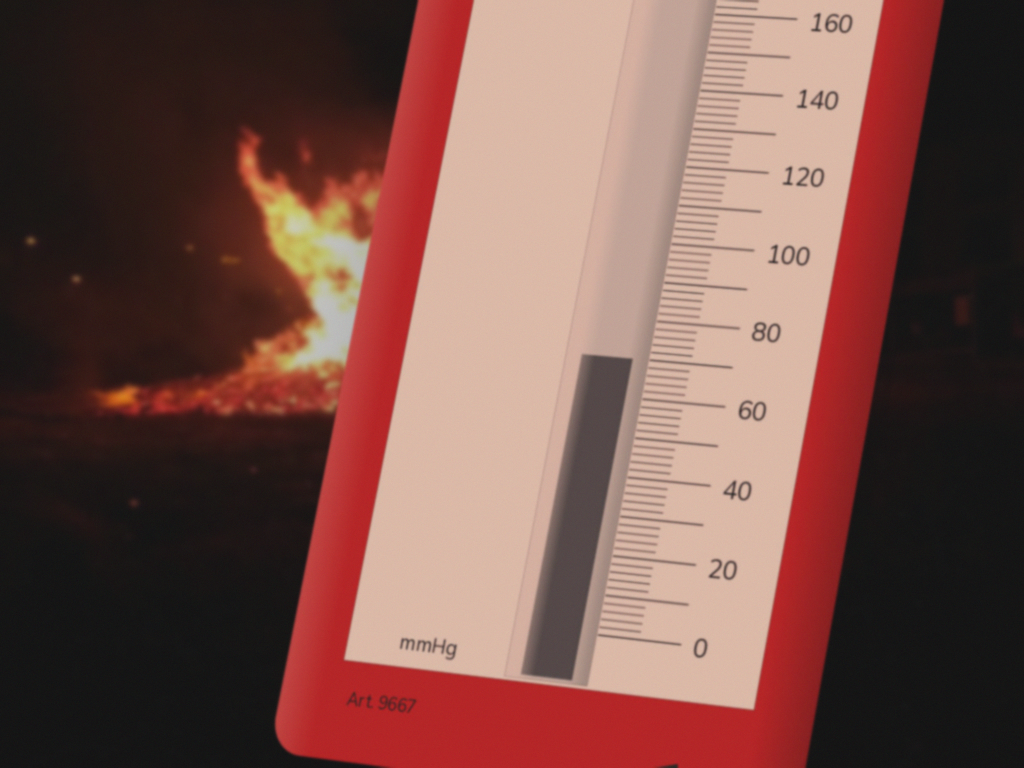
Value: 70 mmHg
